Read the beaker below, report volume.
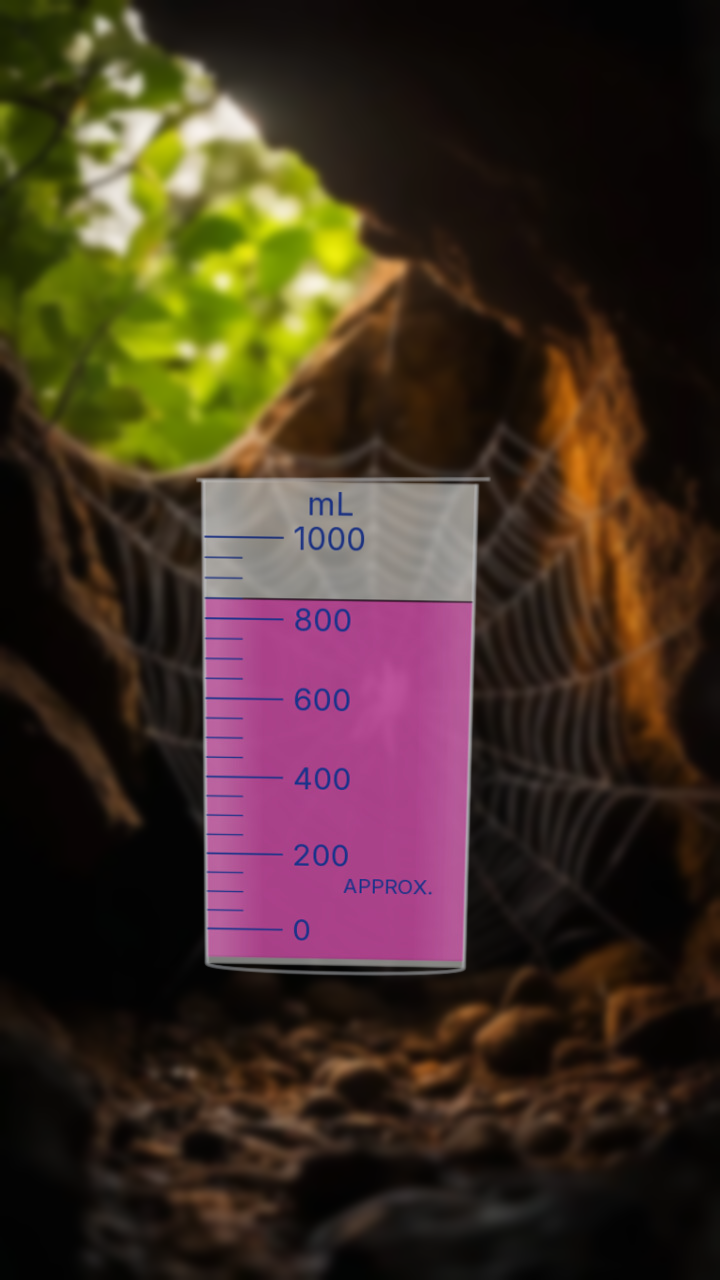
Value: 850 mL
